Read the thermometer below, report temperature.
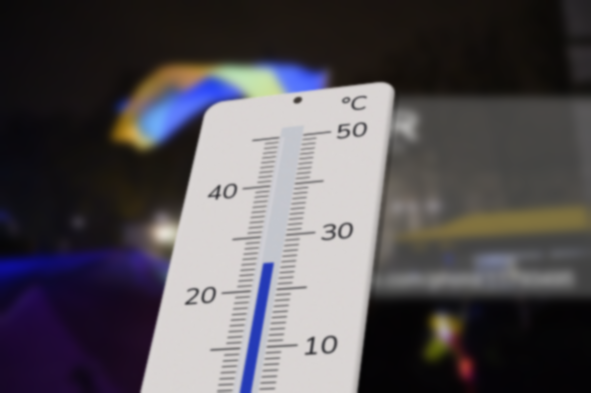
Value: 25 °C
